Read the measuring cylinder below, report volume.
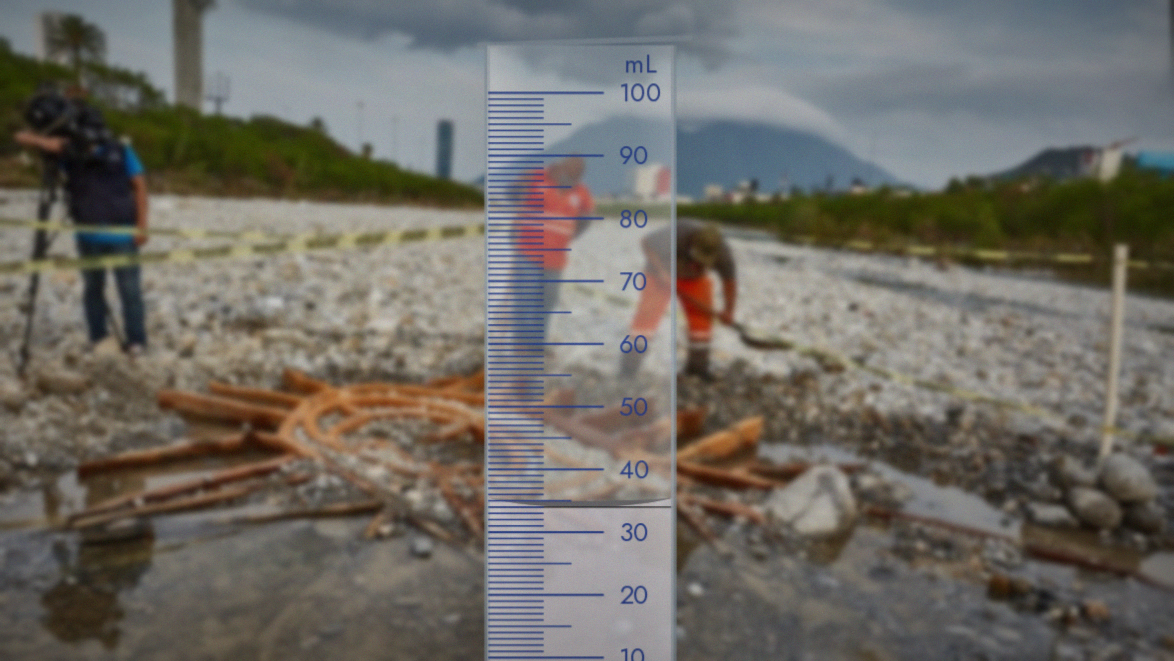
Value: 34 mL
